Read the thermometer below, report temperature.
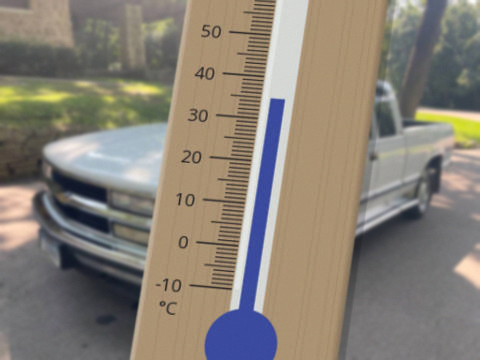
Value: 35 °C
